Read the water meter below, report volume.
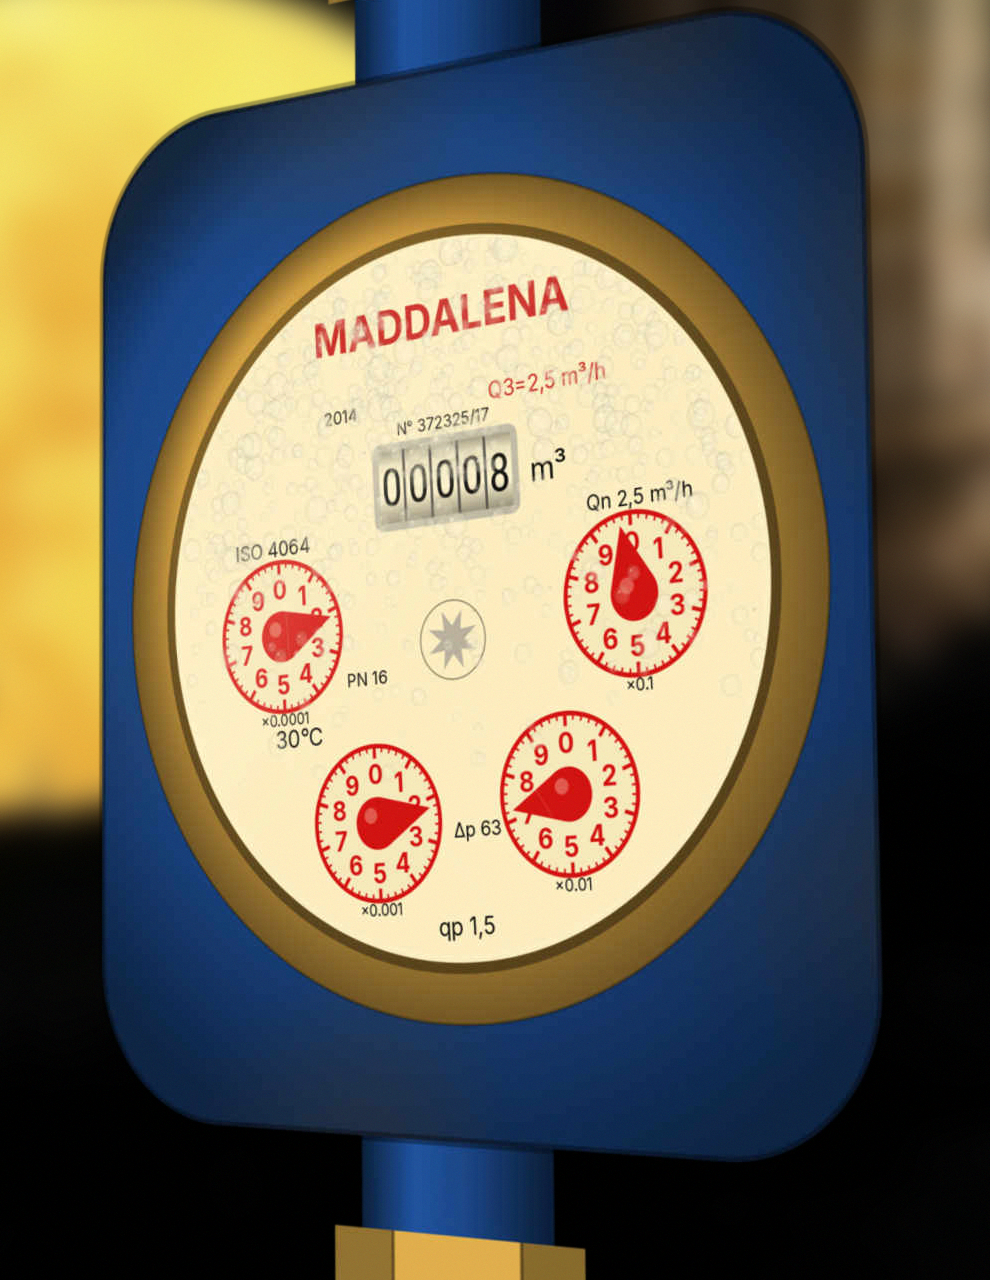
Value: 7.9722 m³
